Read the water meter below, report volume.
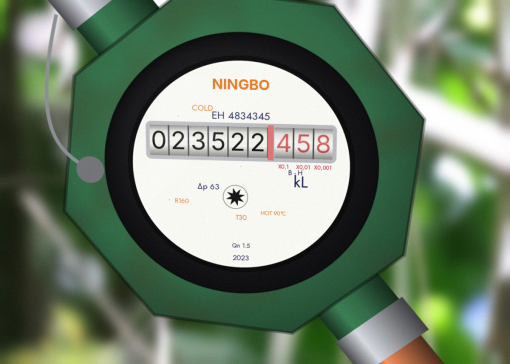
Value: 23522.458 kL
